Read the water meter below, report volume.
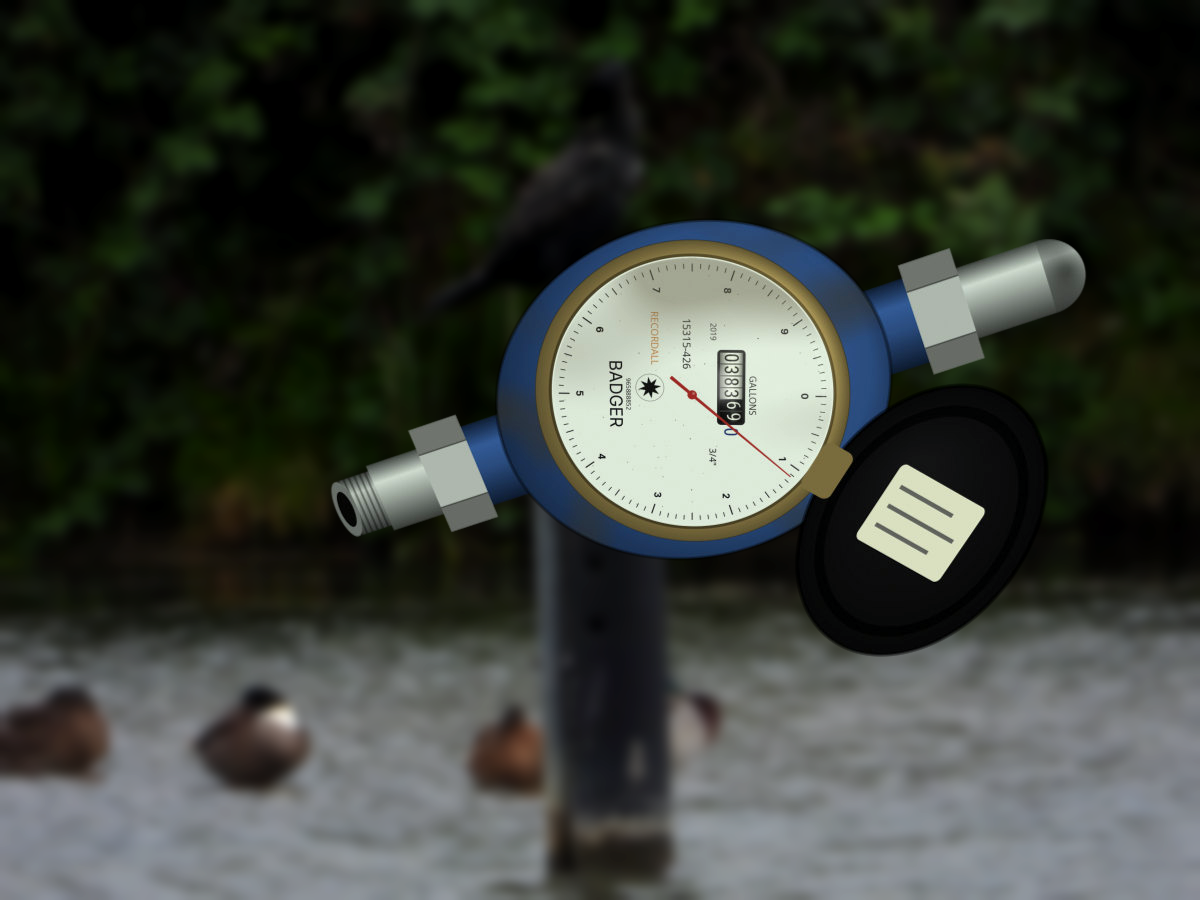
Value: 383691.1 gal
